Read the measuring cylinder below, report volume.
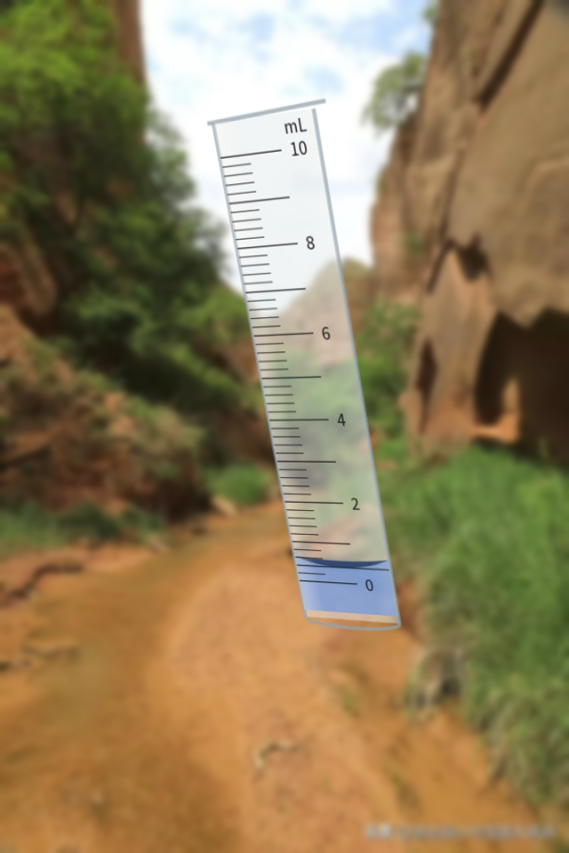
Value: 0.4 mL
